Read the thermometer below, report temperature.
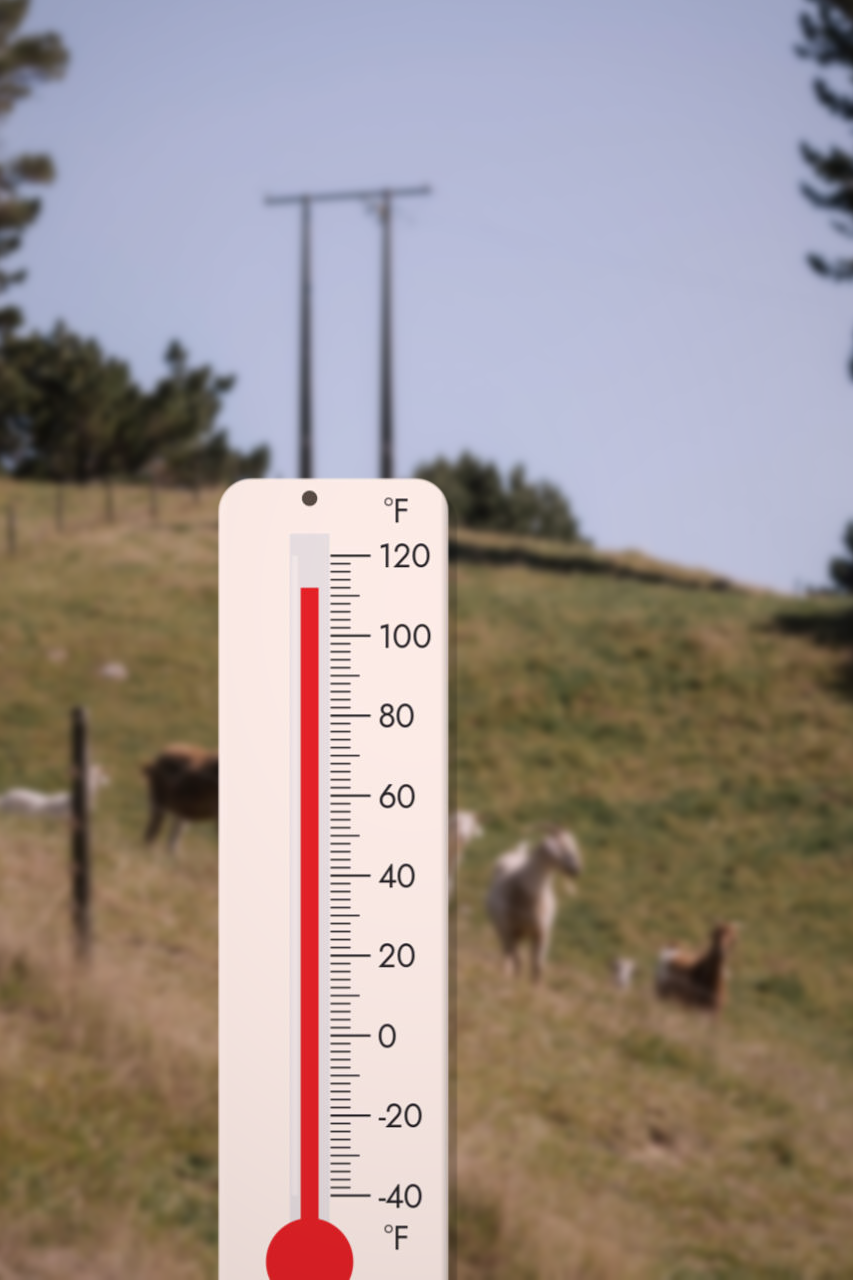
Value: 112 °F
